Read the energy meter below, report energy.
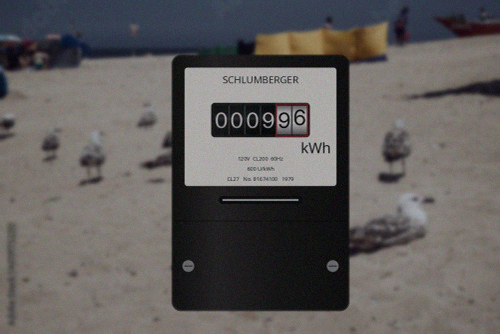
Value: 9.96 kWh
